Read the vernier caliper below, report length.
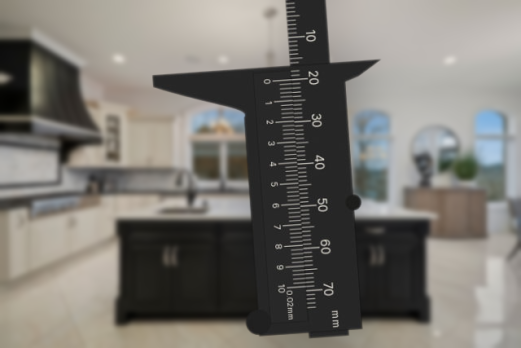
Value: 20.0 mm
